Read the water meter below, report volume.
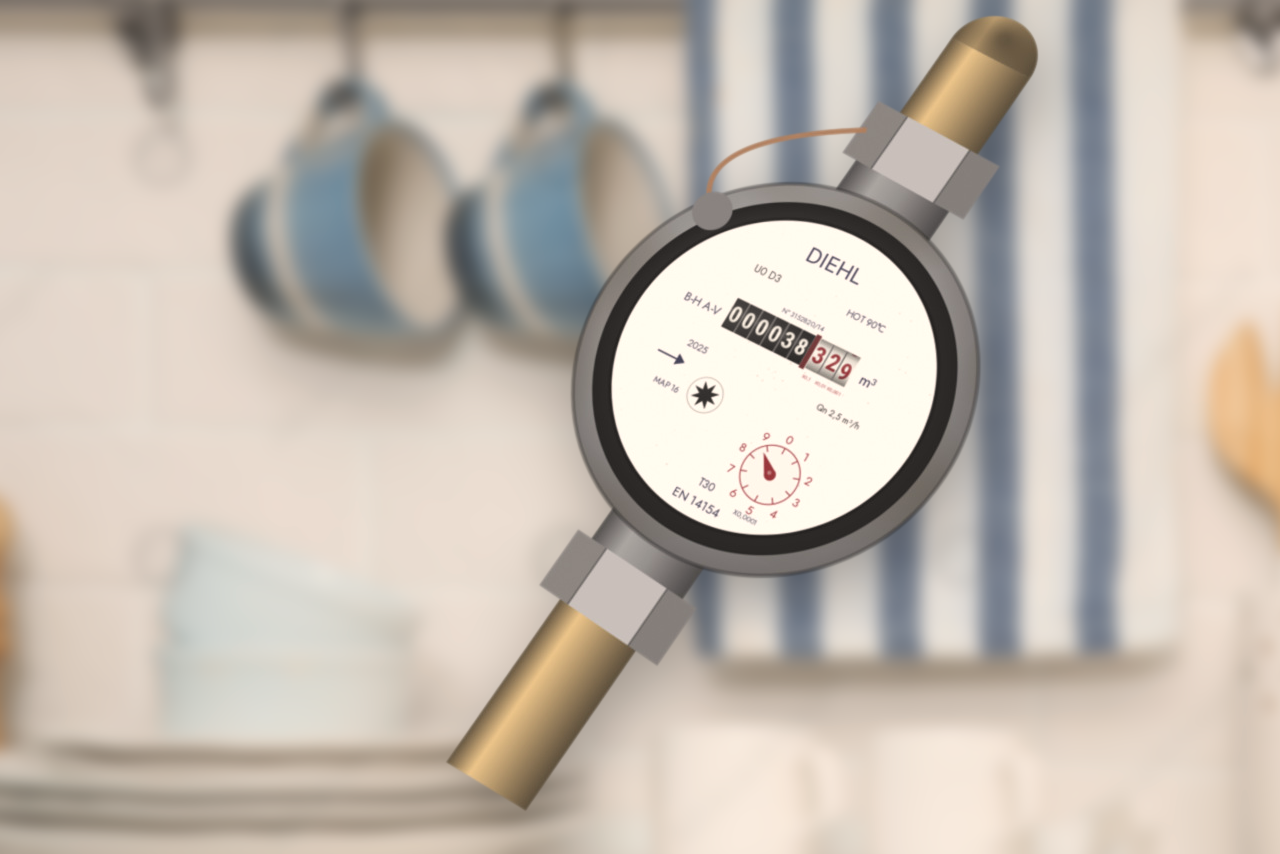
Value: 38.3288 m³
